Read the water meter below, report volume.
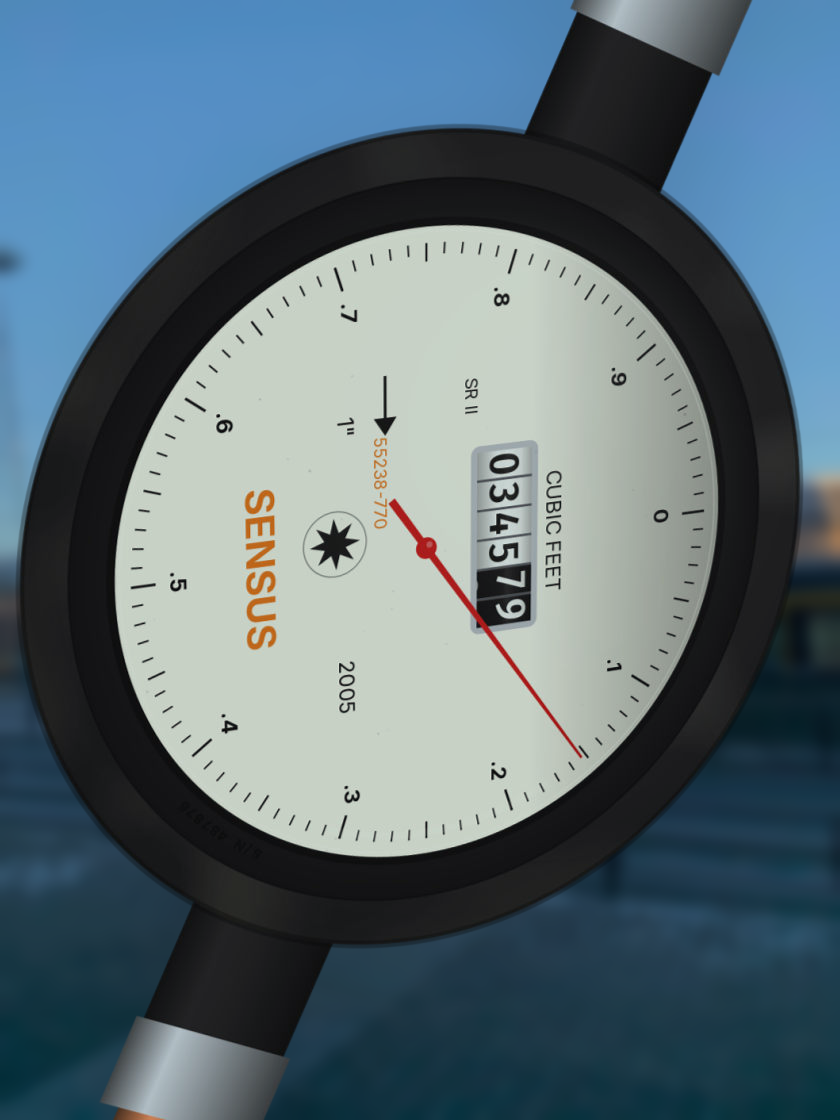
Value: 34579.15 ft³
